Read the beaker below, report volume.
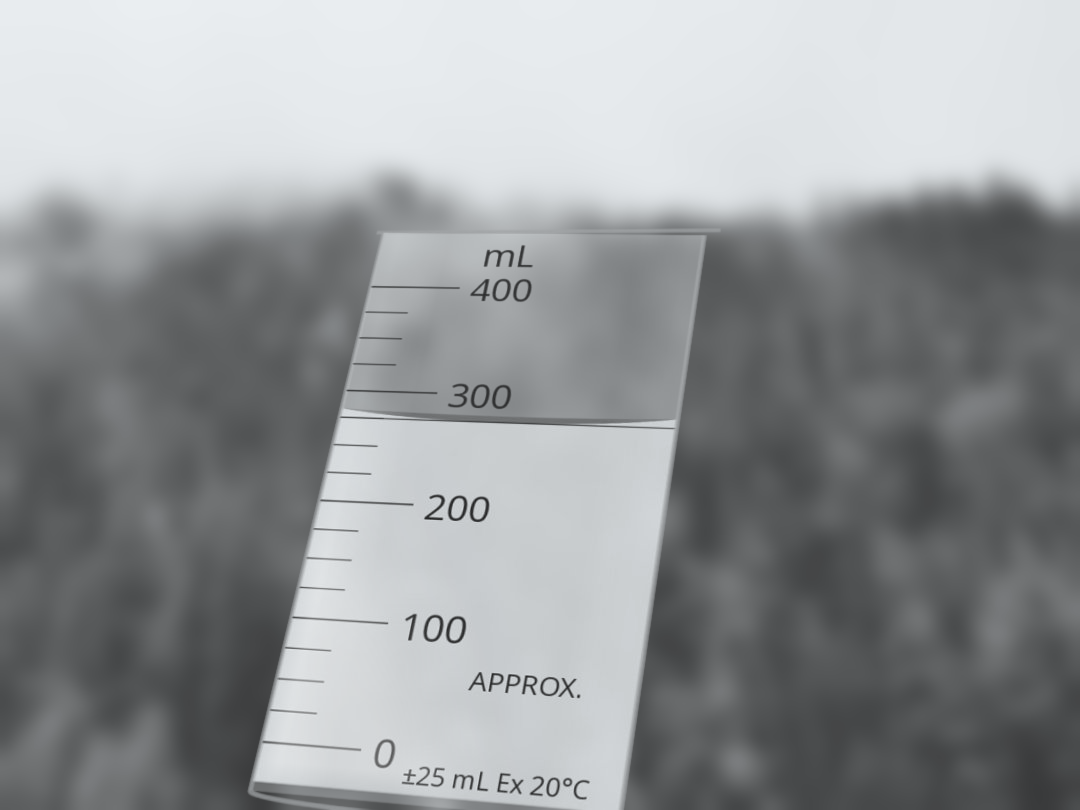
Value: 275 mL
